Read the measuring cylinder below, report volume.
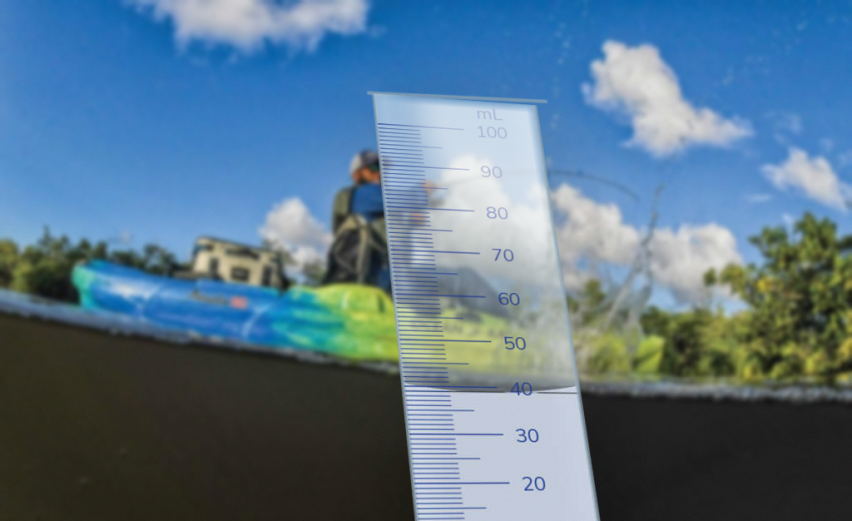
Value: 39 mL
